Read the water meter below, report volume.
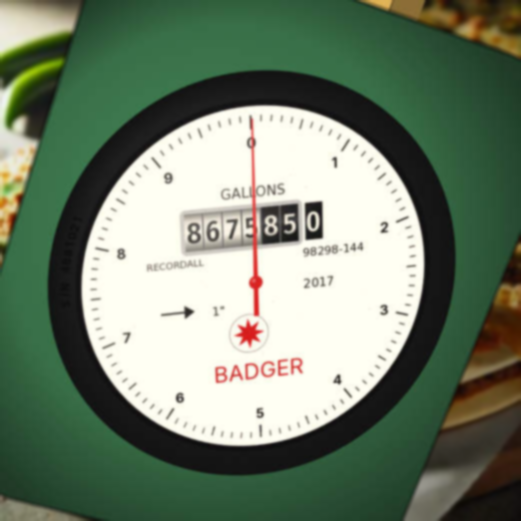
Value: 8675850.0 gal
